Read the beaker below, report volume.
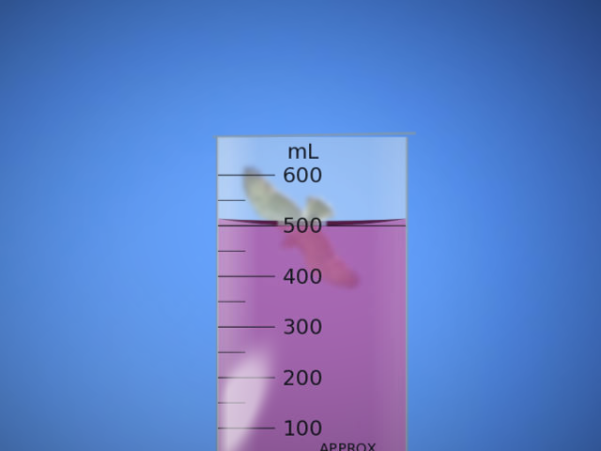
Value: 500 mL
